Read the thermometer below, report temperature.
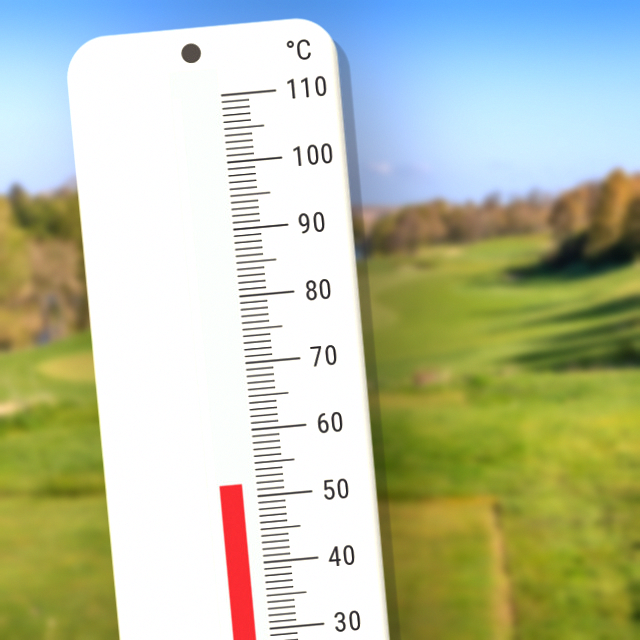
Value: 52 °C
